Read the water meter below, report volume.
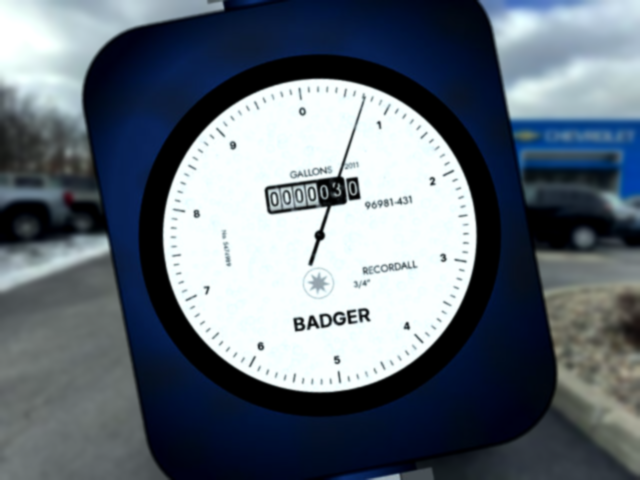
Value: 80.7 gal
